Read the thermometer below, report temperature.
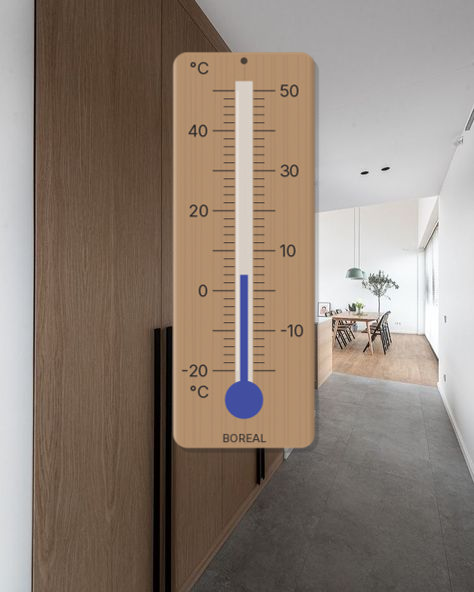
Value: 4 °C
